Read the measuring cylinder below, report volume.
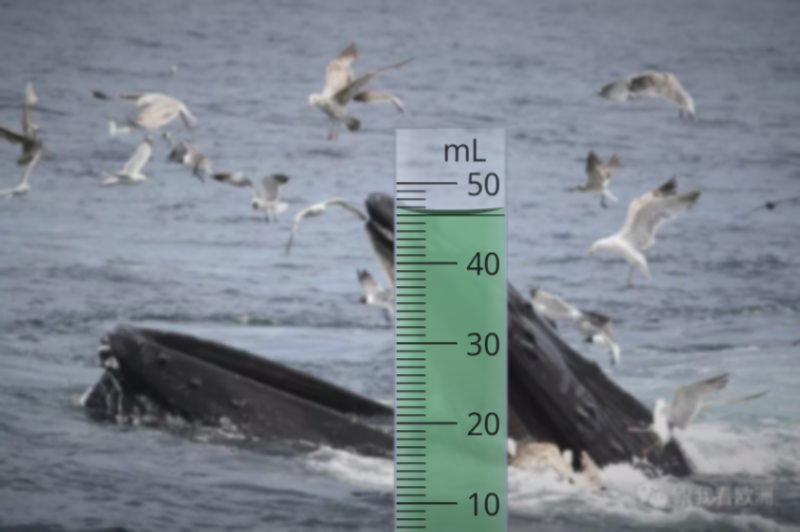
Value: 46 mL
